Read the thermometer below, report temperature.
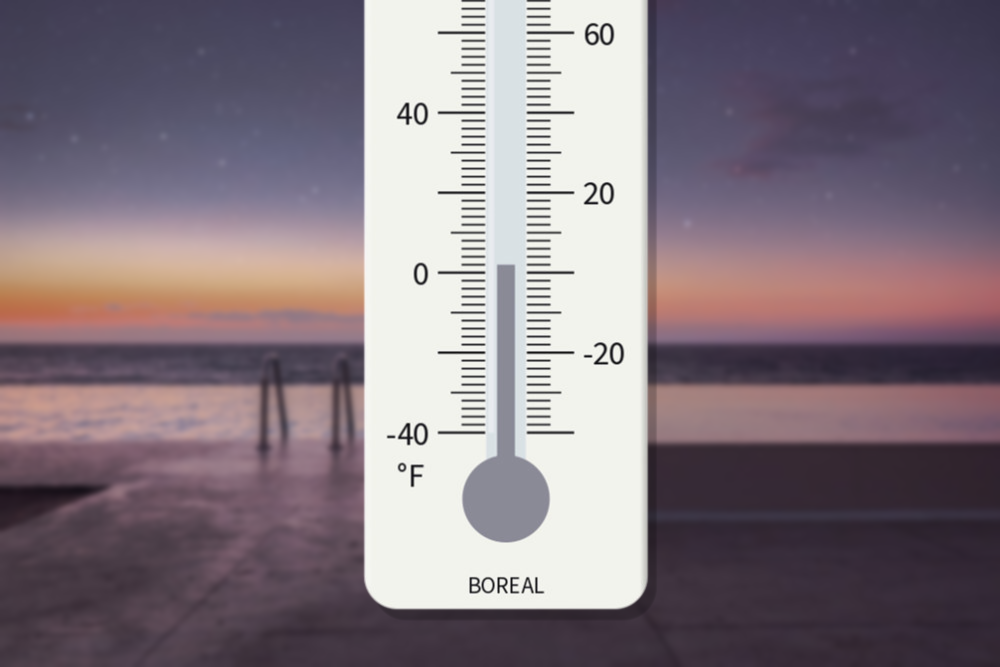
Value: 2 °F
